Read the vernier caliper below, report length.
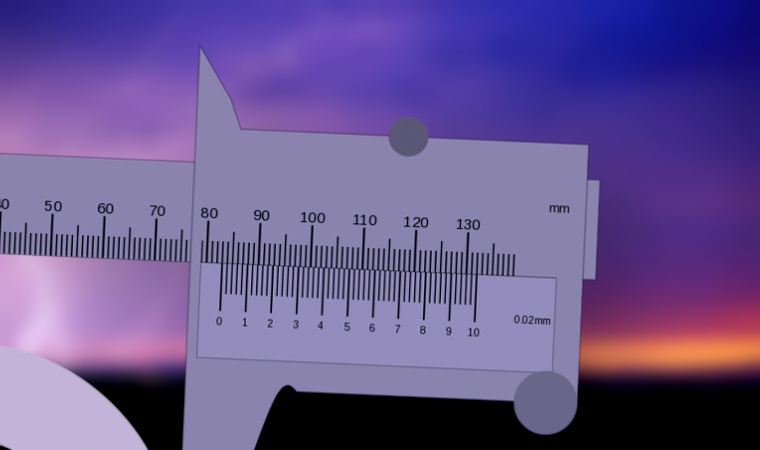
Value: 83.0 mm
